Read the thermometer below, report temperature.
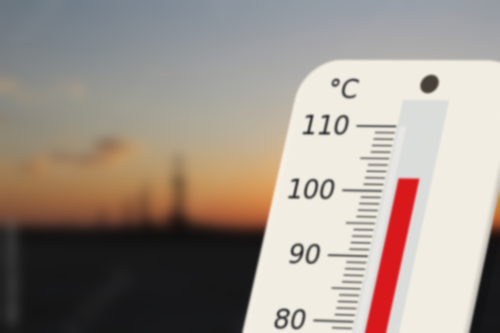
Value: 102 °C
